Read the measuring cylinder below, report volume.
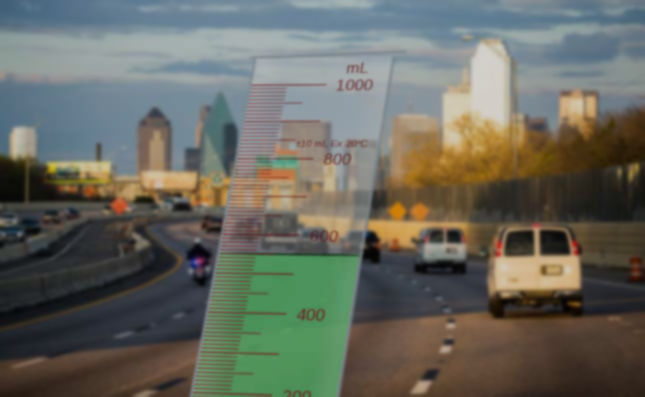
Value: 550 mL
